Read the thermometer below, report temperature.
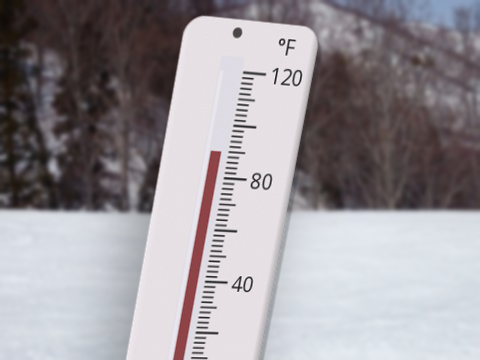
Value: 90 °F
